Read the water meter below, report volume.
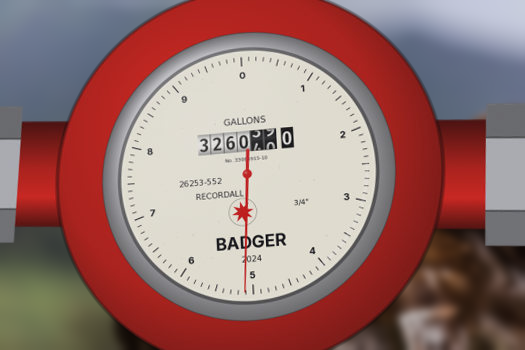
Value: 3260395.1 gal
